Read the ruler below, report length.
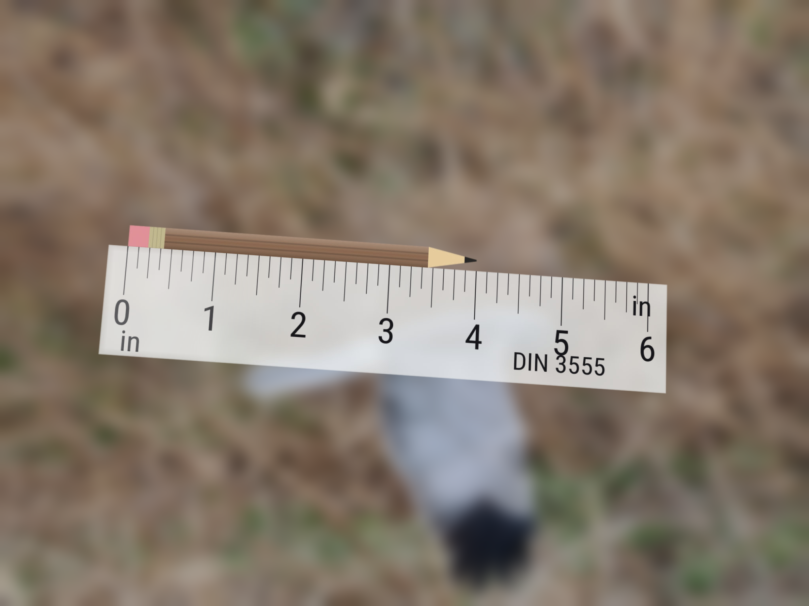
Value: 4 in
